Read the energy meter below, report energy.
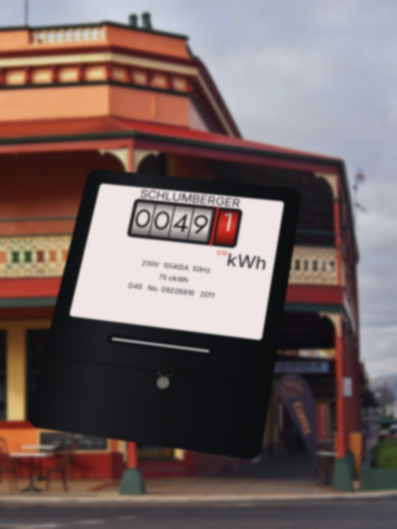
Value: 49.1 kWh
